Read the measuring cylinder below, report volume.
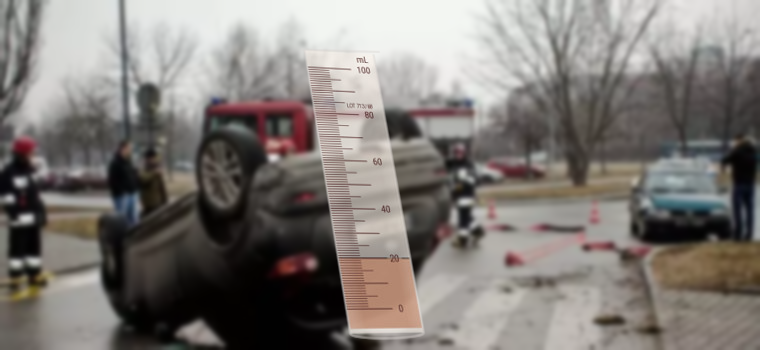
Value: 20 mL
